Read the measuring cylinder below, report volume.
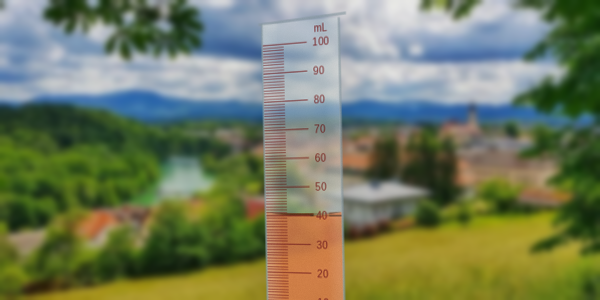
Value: 40 mL
